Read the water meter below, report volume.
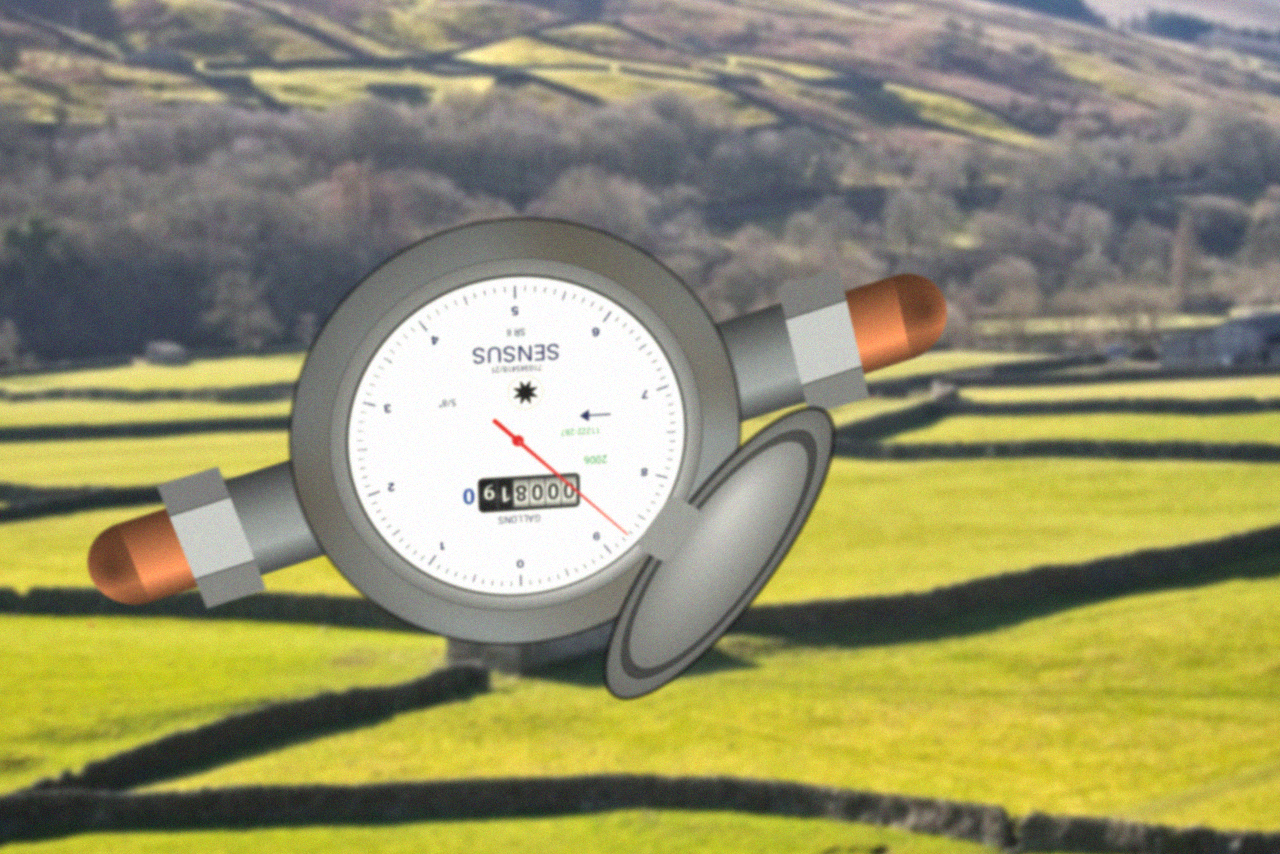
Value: 8188.7 gal
